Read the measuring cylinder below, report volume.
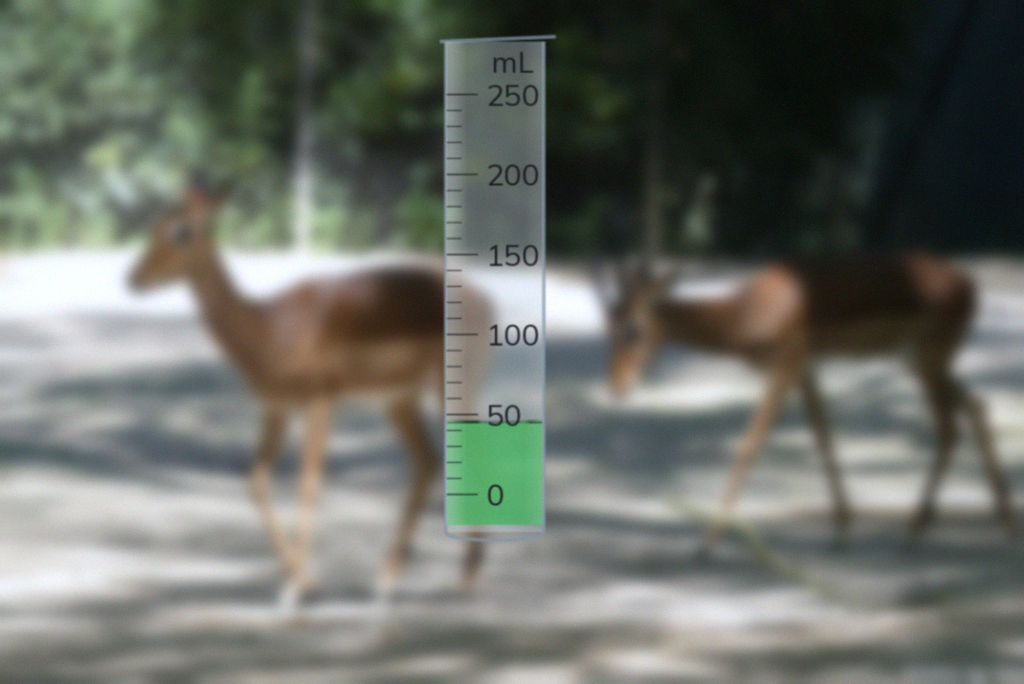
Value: 45 mL
